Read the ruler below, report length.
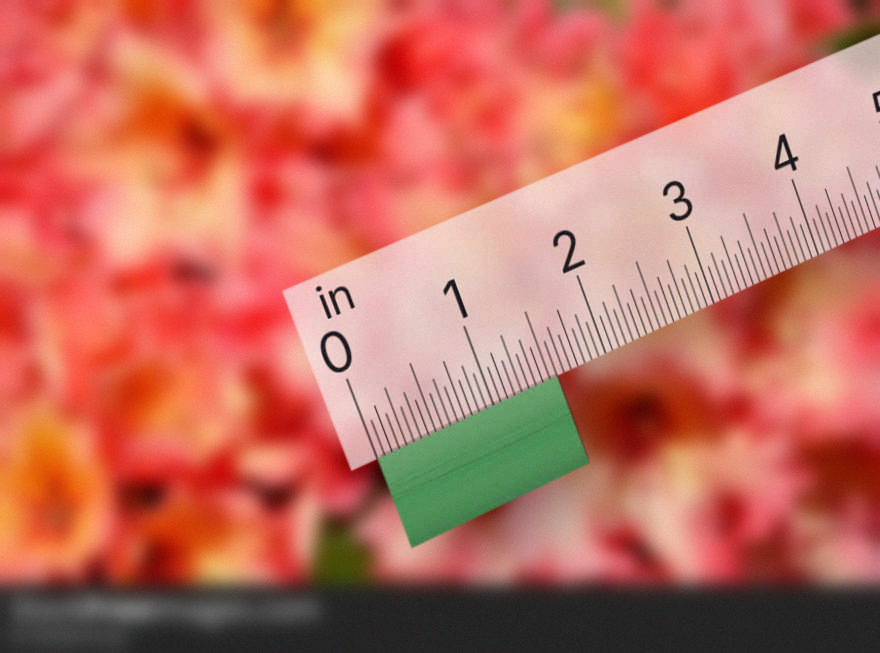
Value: 1.5625 in
